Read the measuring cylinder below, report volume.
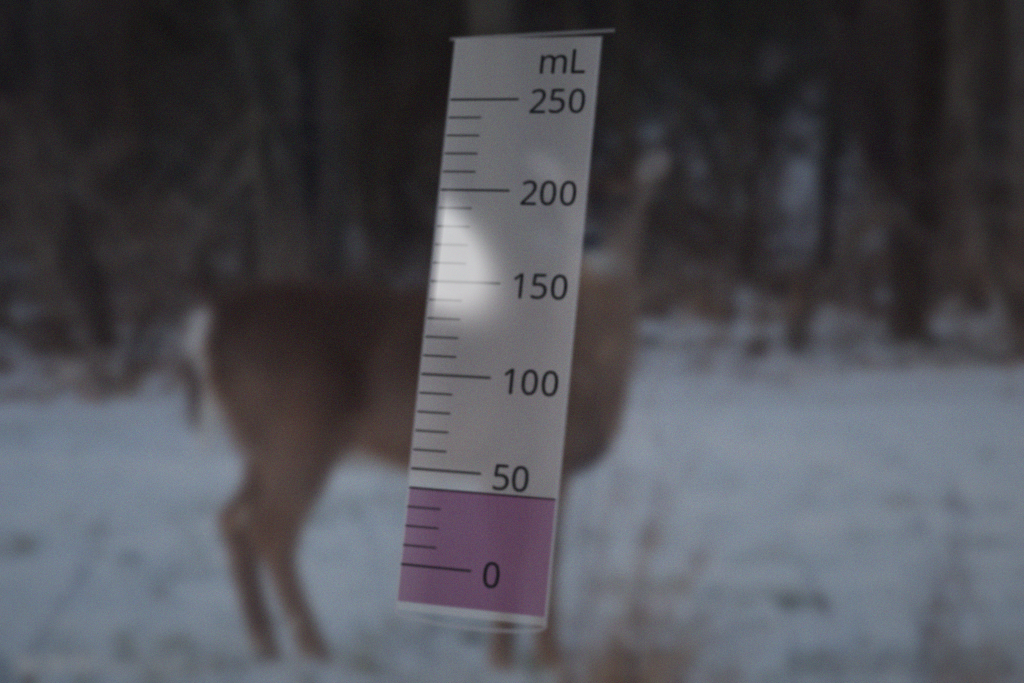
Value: 40 mL
